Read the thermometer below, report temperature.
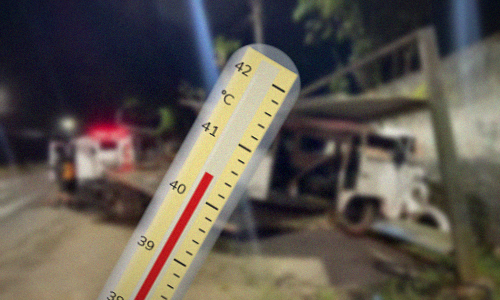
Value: 40.4 °C
